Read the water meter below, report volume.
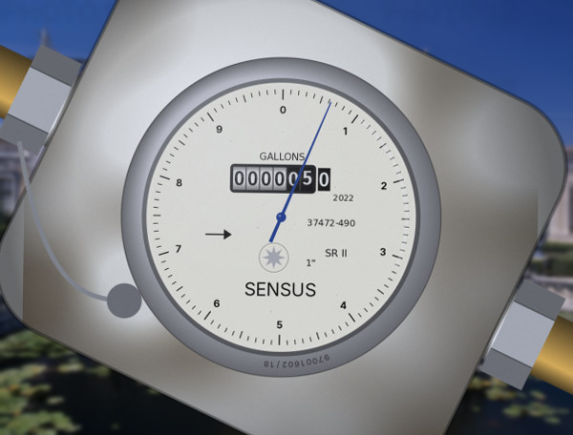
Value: 50.6 gal
